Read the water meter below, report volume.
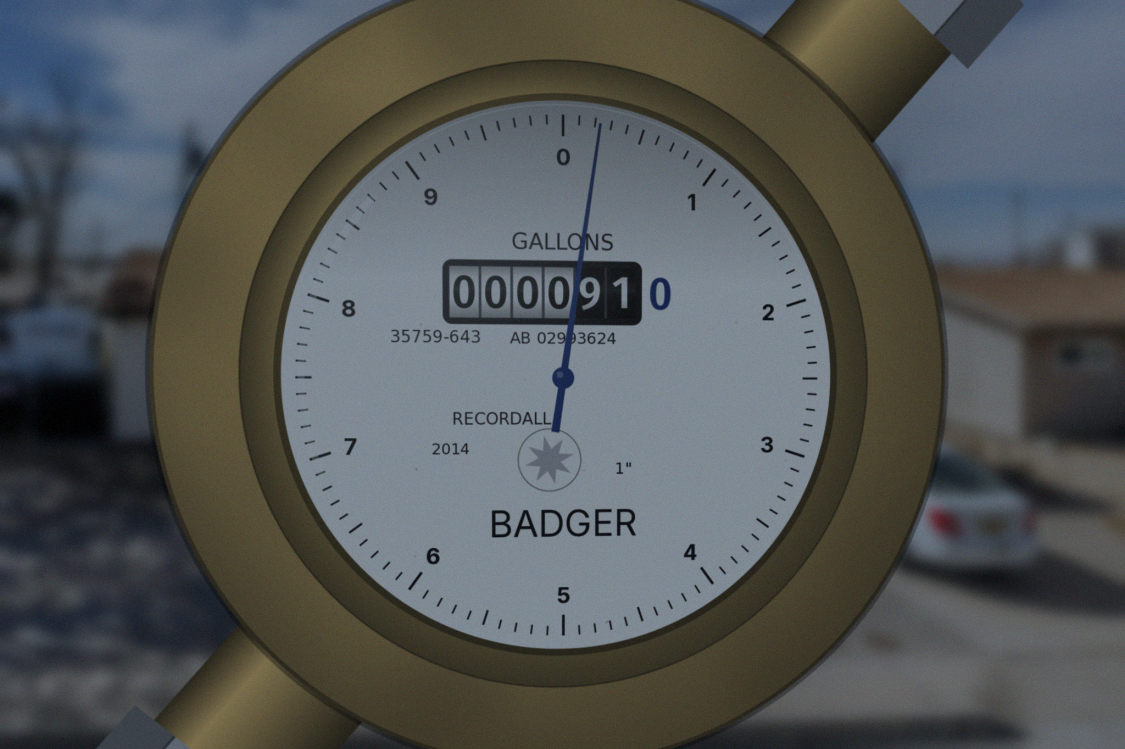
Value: 910.2 gal
